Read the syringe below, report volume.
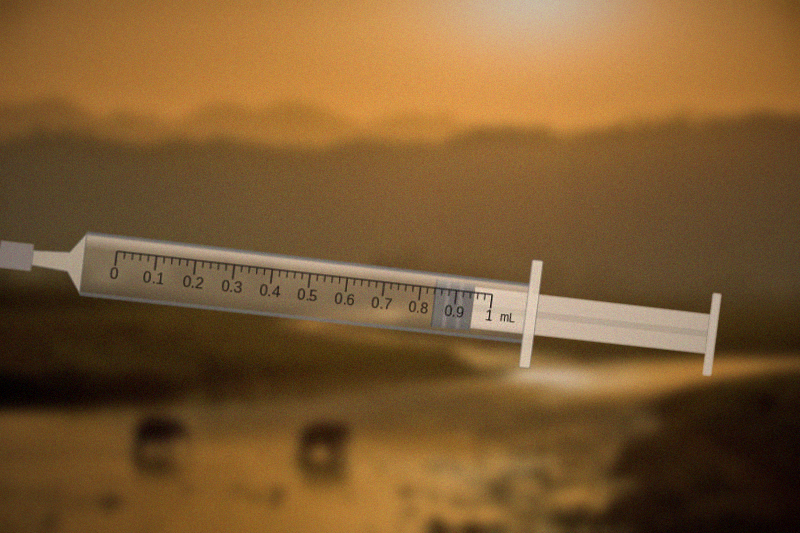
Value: 0.84 mL
